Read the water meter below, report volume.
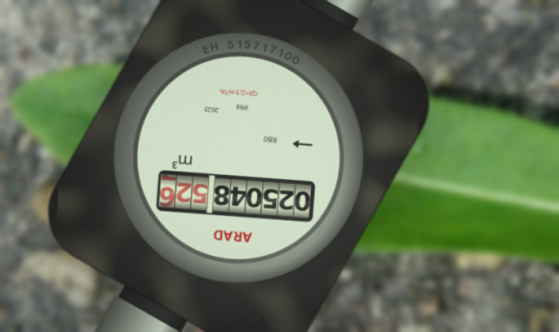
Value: 25048.526 m³
